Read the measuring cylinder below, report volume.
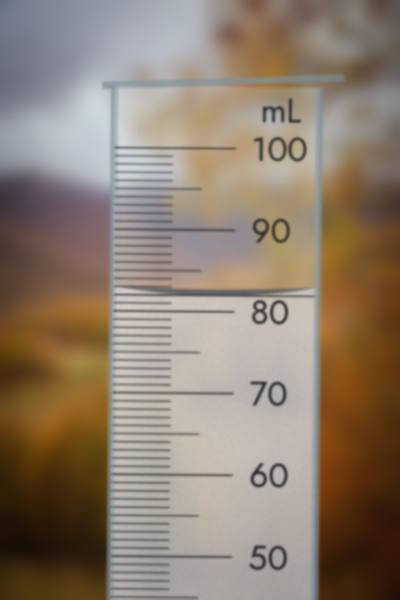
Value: 82 mL
